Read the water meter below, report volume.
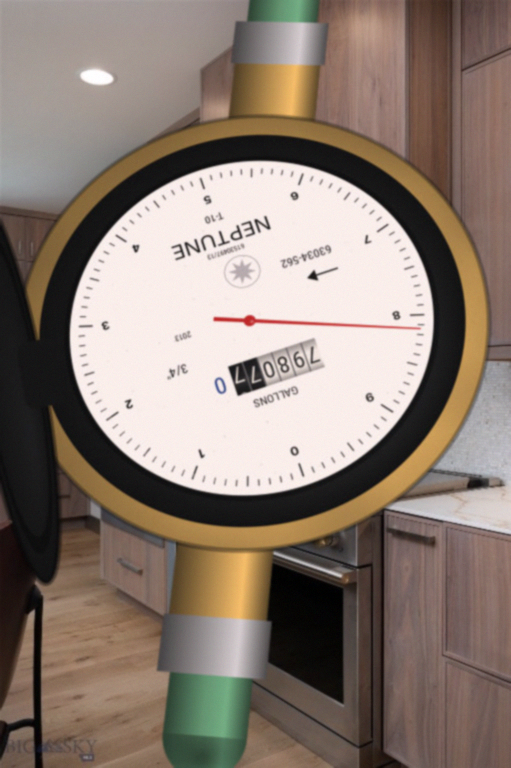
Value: 7980768.1 gal
